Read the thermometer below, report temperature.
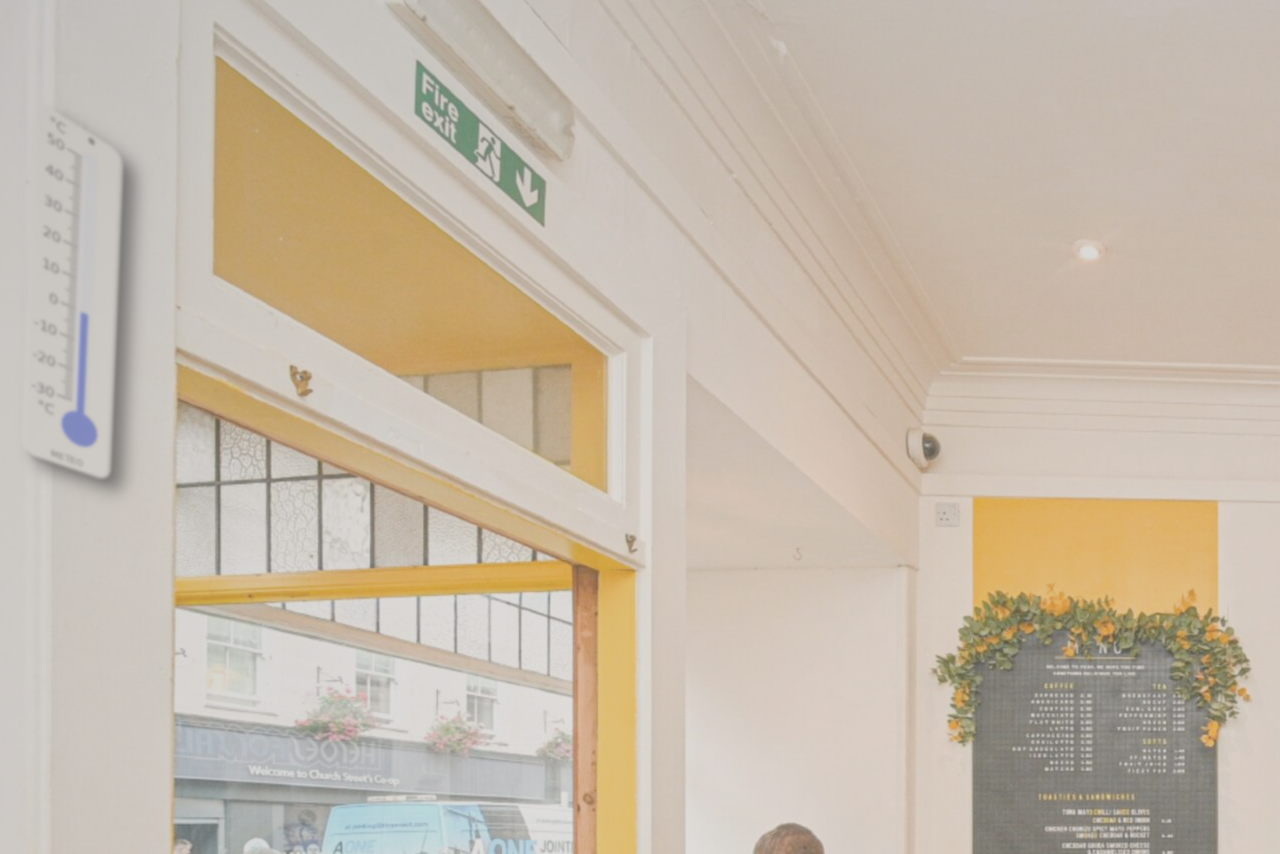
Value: 0 °C
